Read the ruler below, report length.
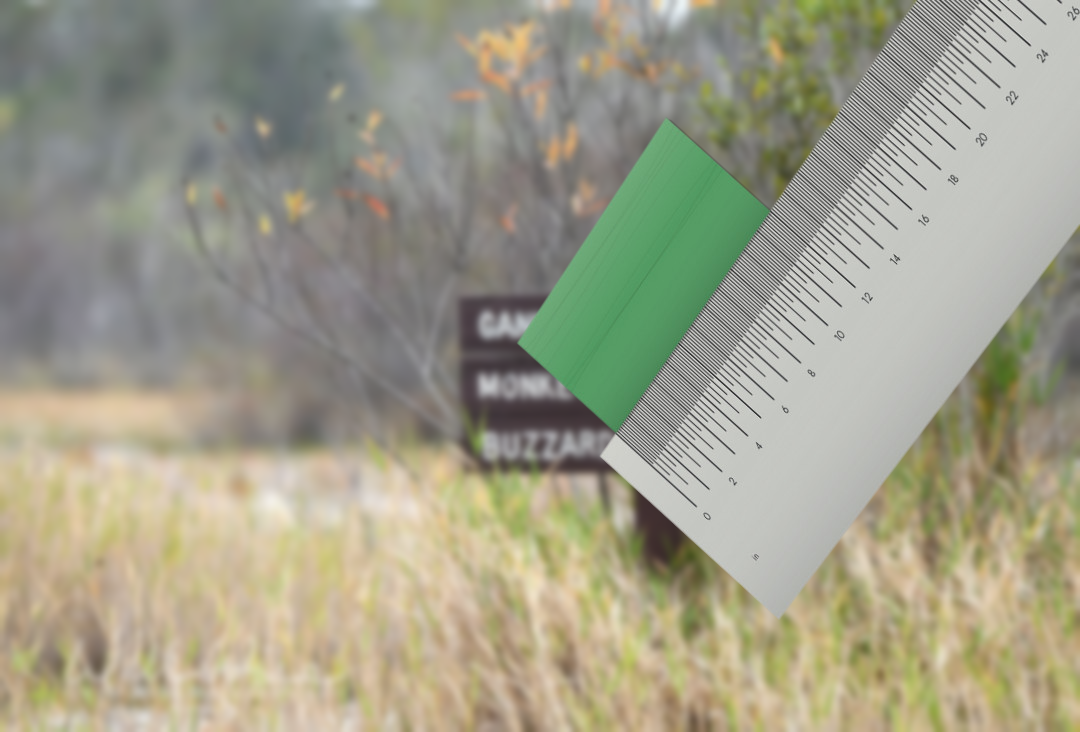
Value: 12 in
